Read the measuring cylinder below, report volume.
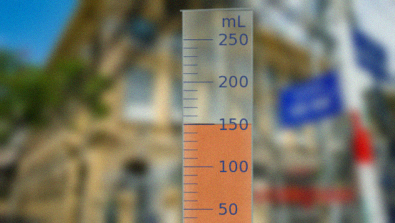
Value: 150 mL
